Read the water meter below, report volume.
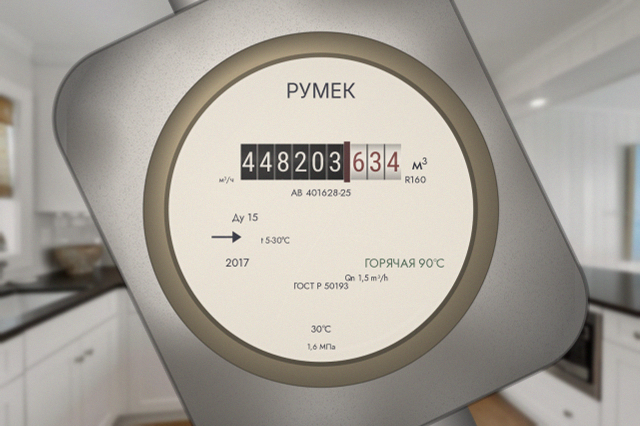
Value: 448203.634 m³
